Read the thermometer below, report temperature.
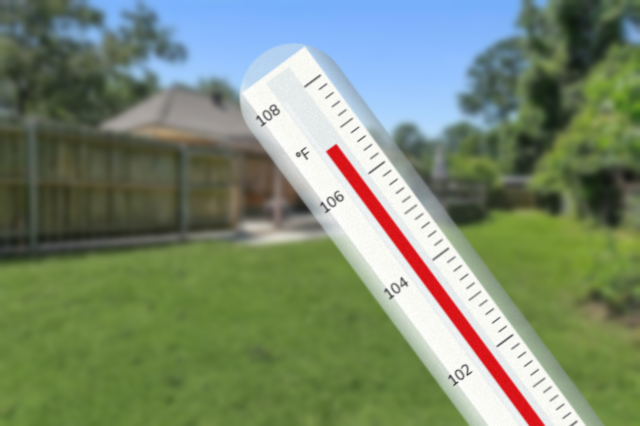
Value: 106.8 °F
